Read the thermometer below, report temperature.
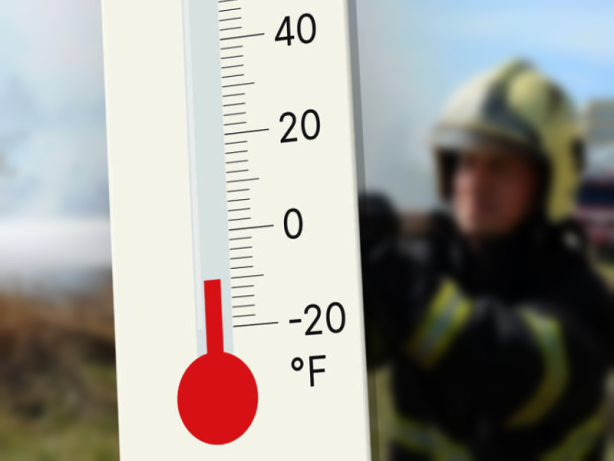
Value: -10 °F
